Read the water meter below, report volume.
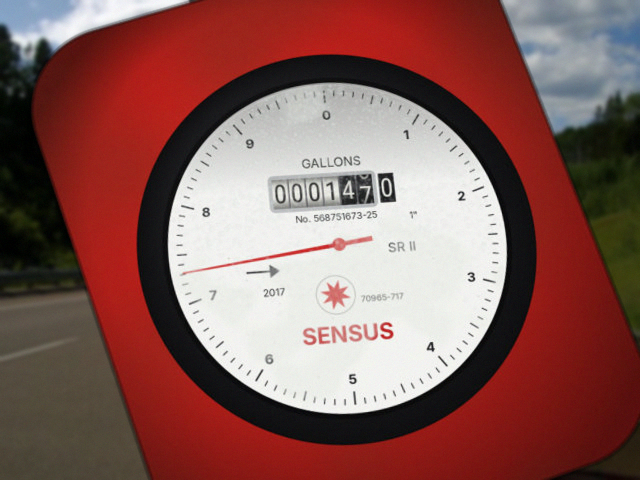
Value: 1467.3 gal
